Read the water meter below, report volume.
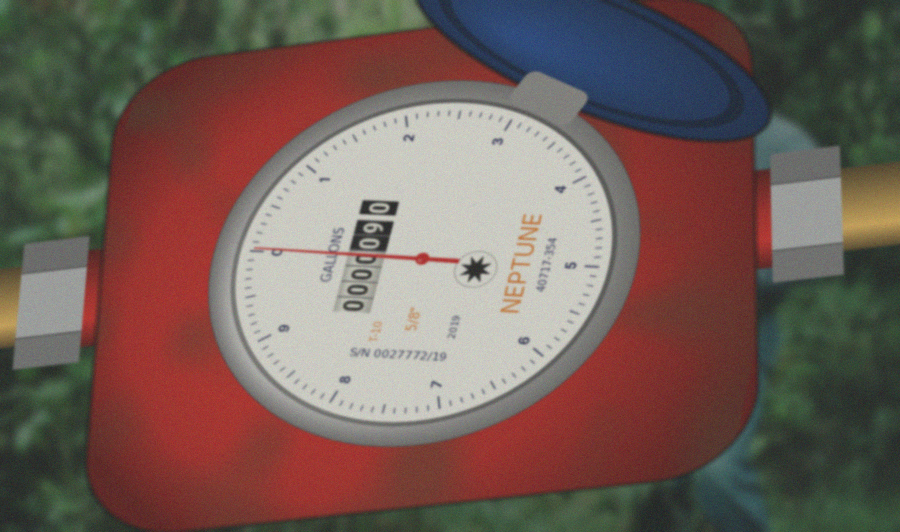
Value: 90.0 gal
